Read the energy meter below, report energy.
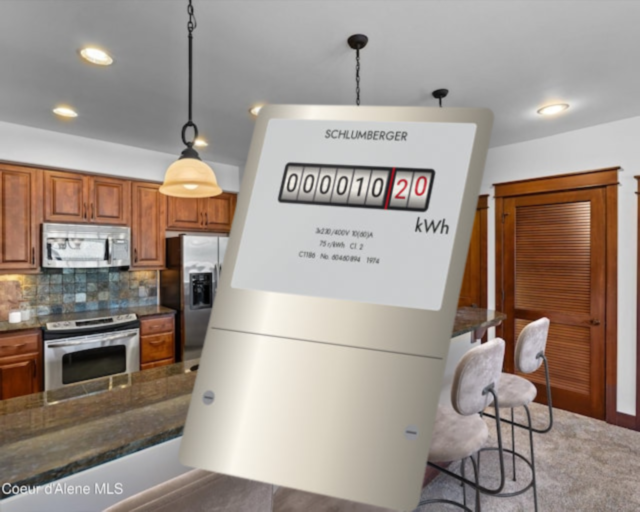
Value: 10.20 kWh
